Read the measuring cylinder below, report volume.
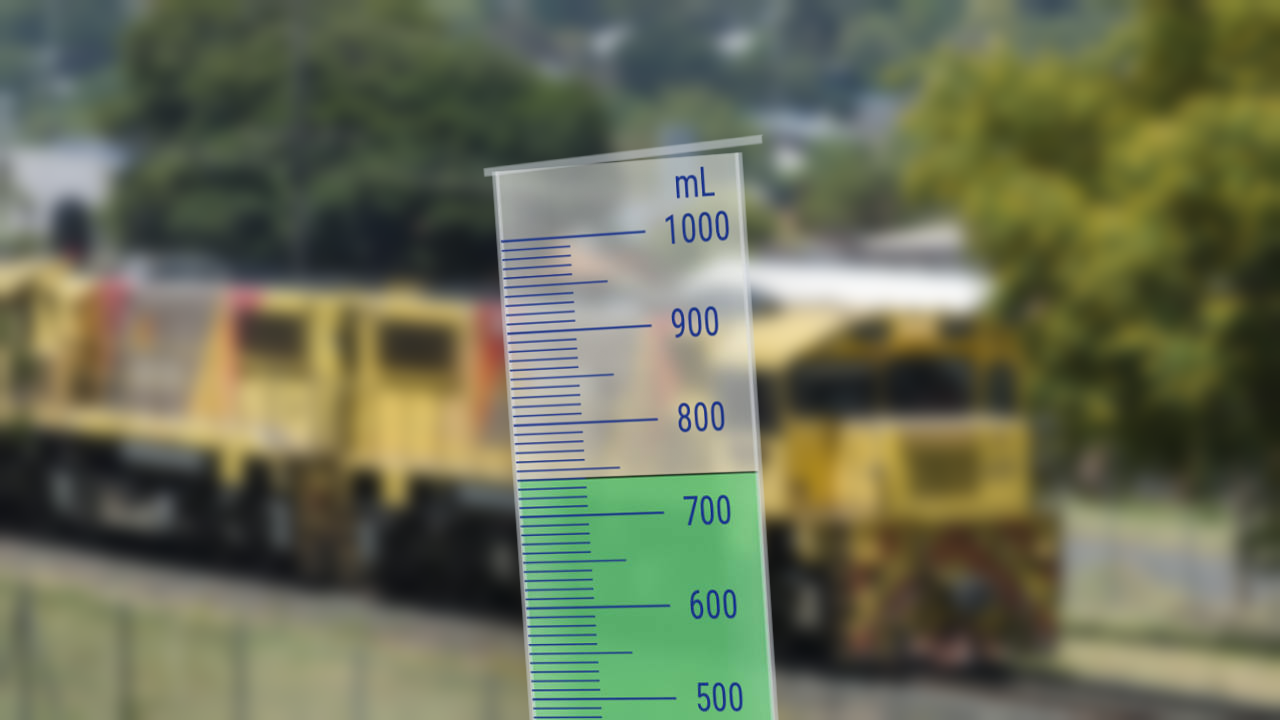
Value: 740 mL
